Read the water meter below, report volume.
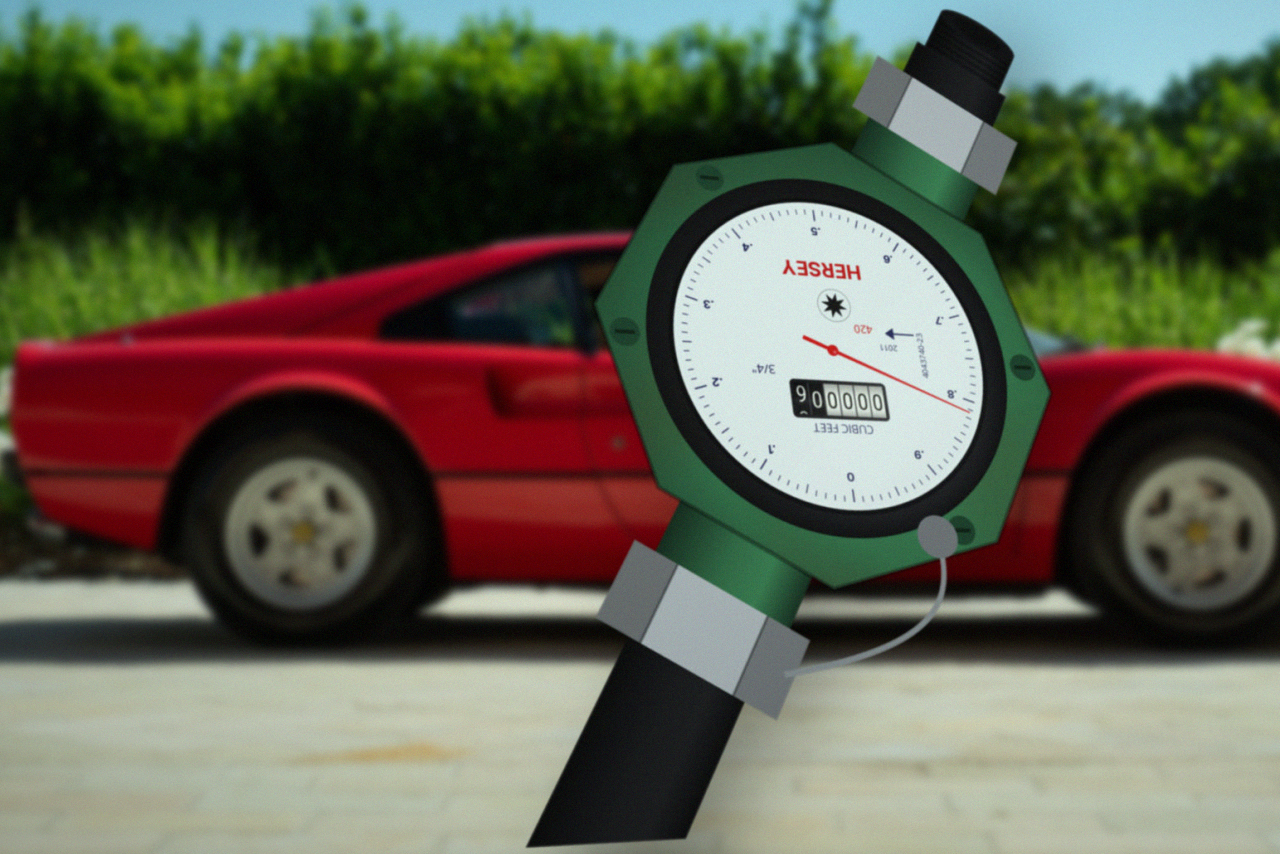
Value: 5.81 ft³
